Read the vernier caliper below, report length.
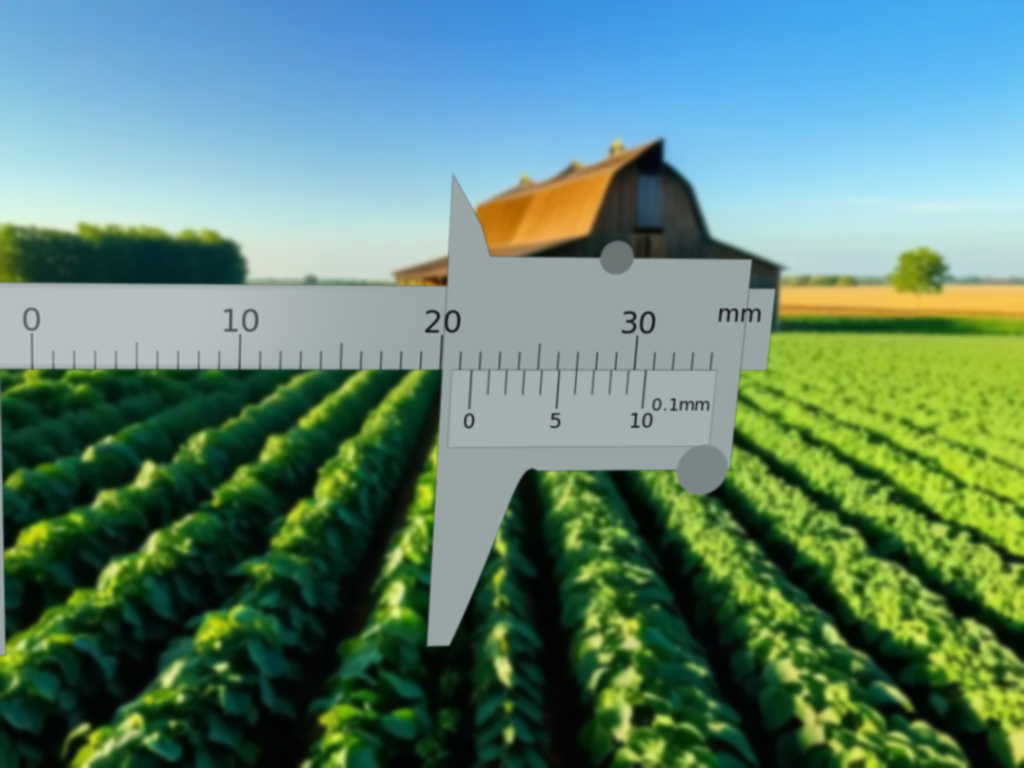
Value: 21.6 mm
